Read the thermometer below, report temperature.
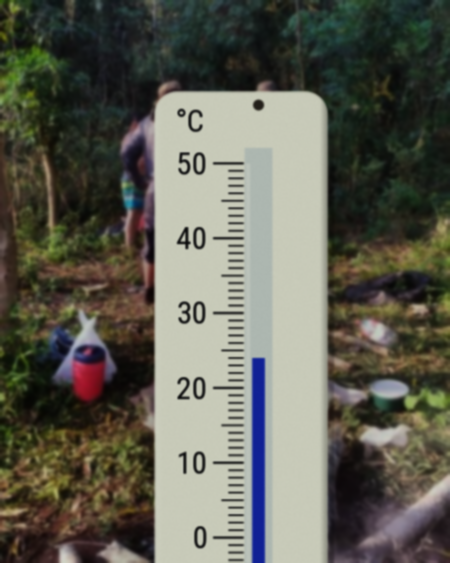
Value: 24 °C
